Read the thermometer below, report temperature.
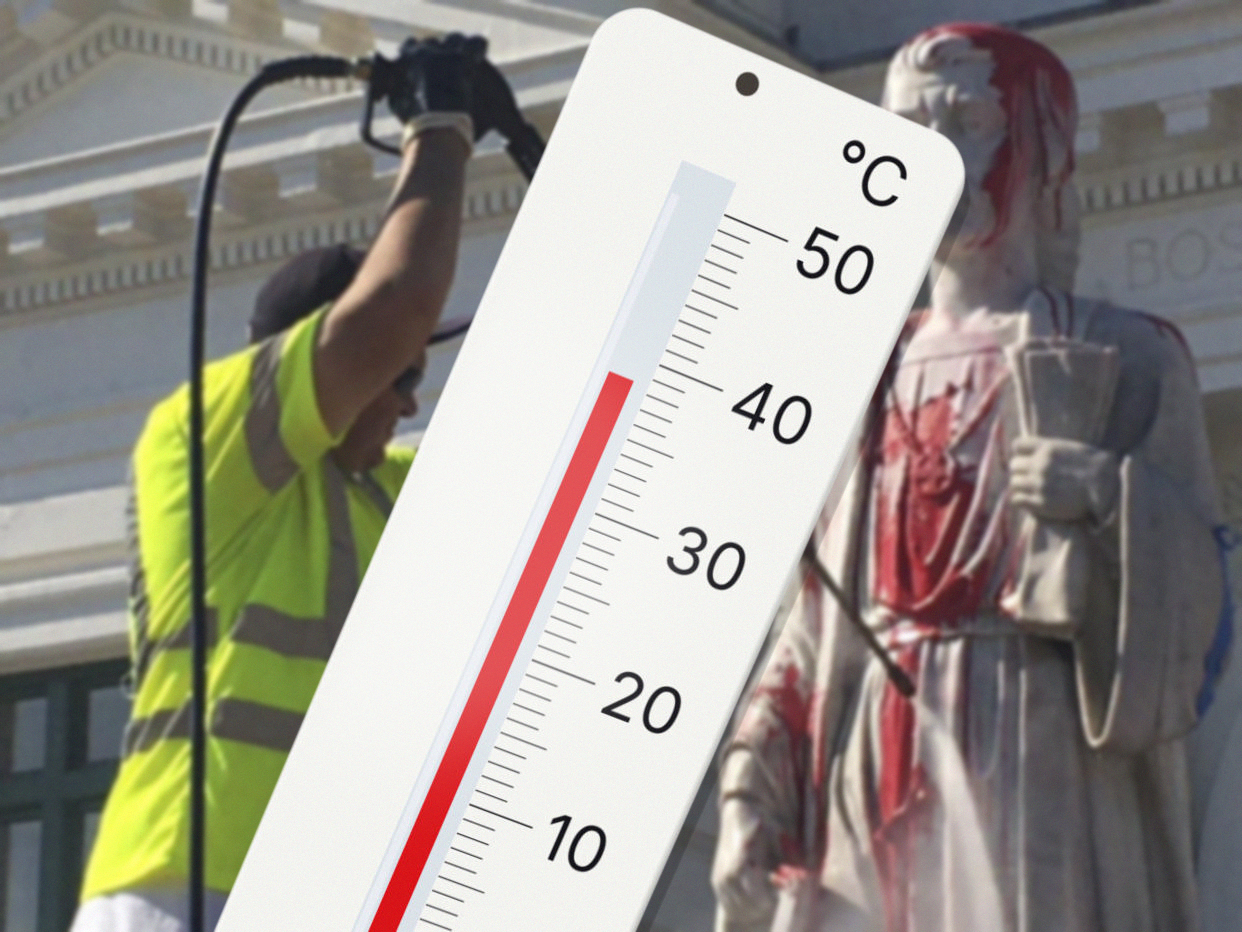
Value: 38.5 °C
